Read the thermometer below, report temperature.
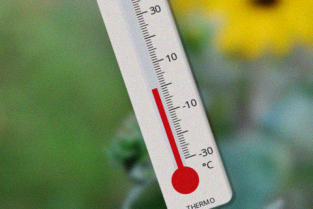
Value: 0 °C
